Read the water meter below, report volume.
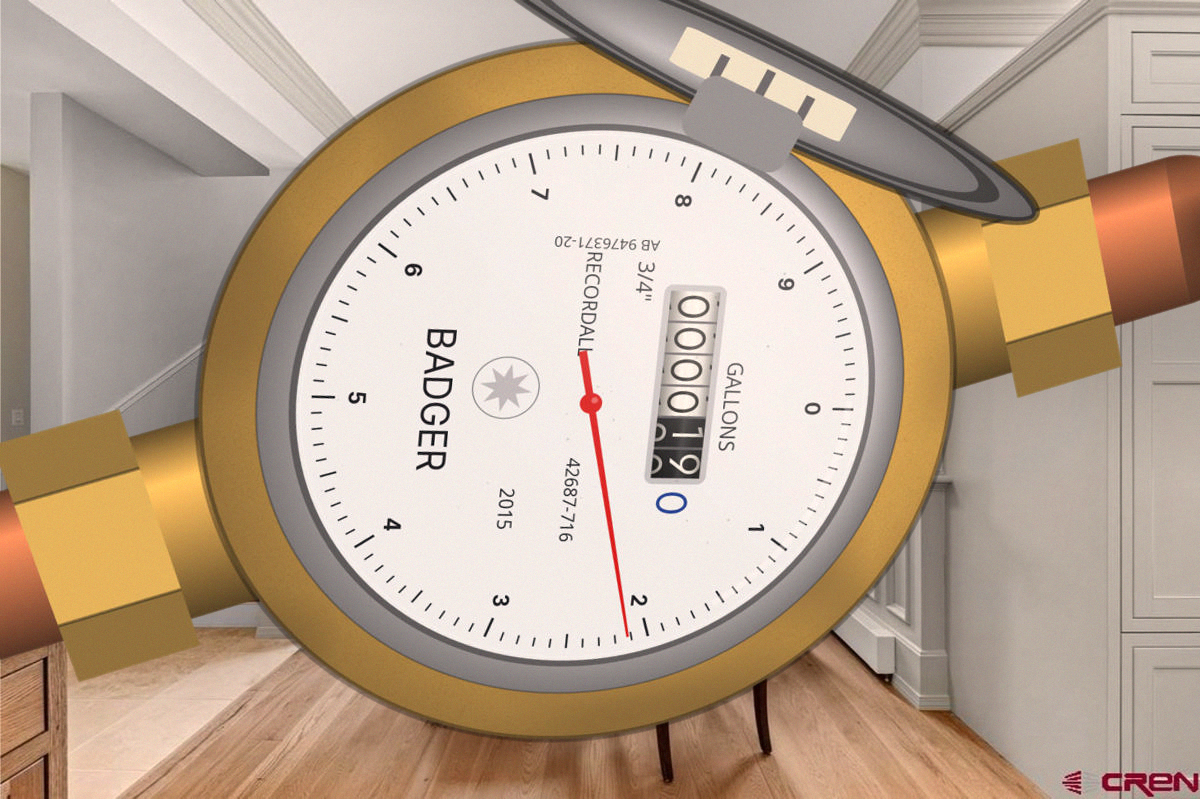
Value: 192.1 gal
